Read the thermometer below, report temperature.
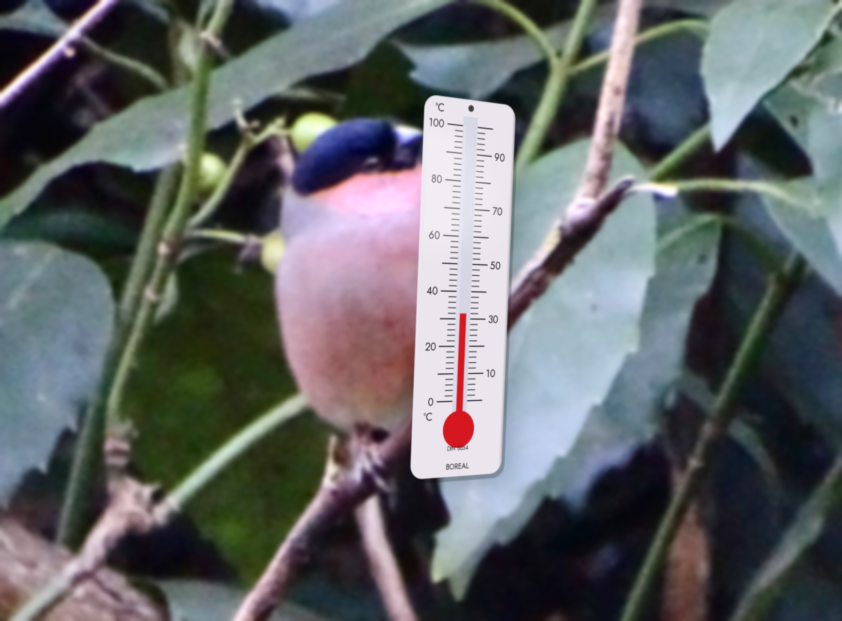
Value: 32 °C
